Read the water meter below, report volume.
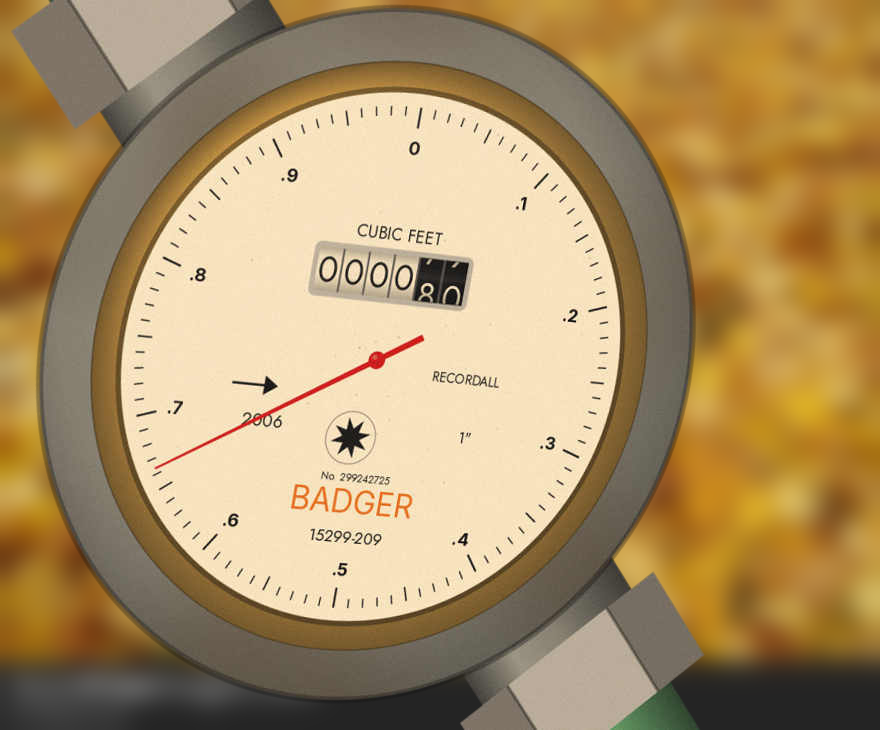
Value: 79.66 ft³
